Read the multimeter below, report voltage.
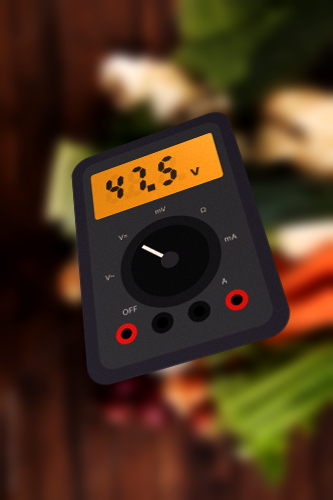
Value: 47.5 V
